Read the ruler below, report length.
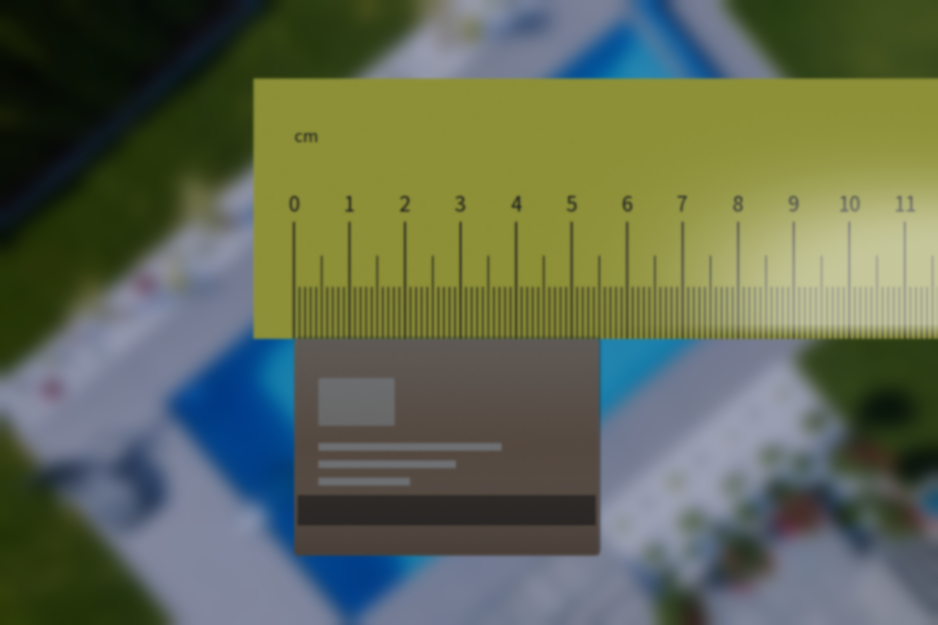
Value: 5.5 cm
